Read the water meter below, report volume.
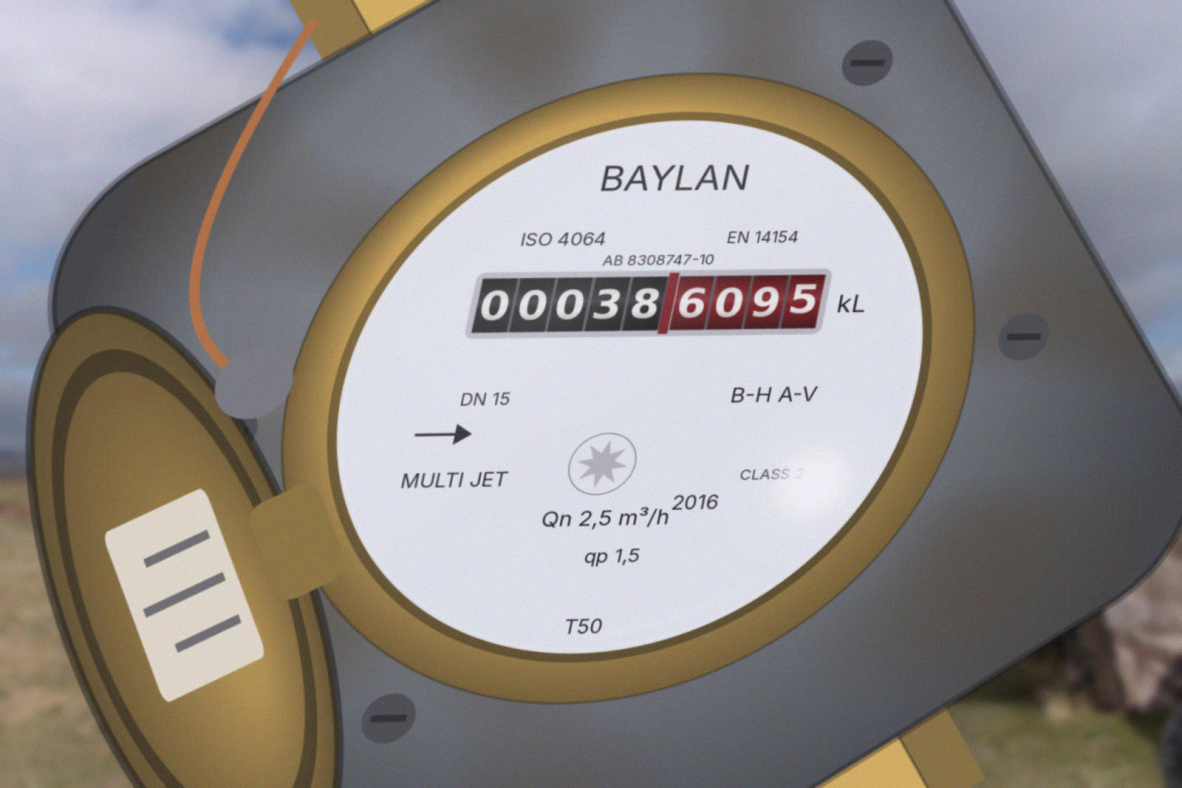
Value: 38.6095 kL
